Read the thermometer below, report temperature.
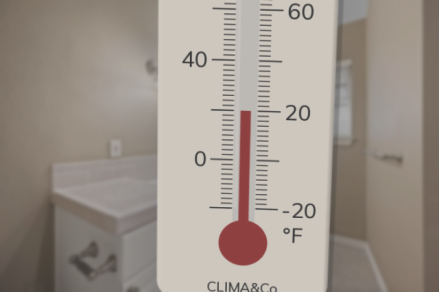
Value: 20 °F
